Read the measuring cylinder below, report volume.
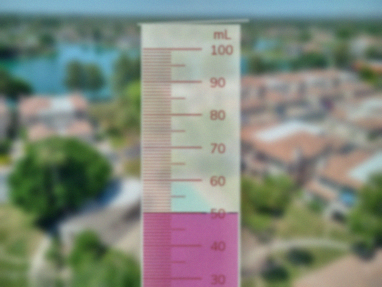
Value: 50 mL
